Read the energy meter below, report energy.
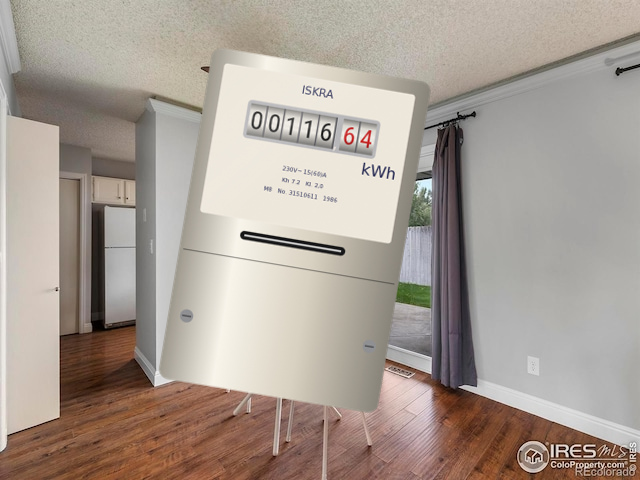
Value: 116.64 kWh
